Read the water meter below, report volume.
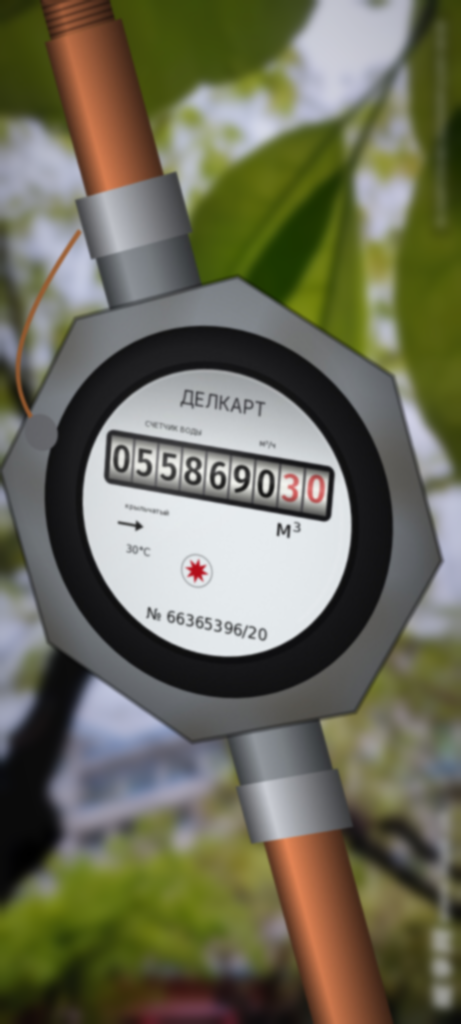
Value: 558690.30 m³
